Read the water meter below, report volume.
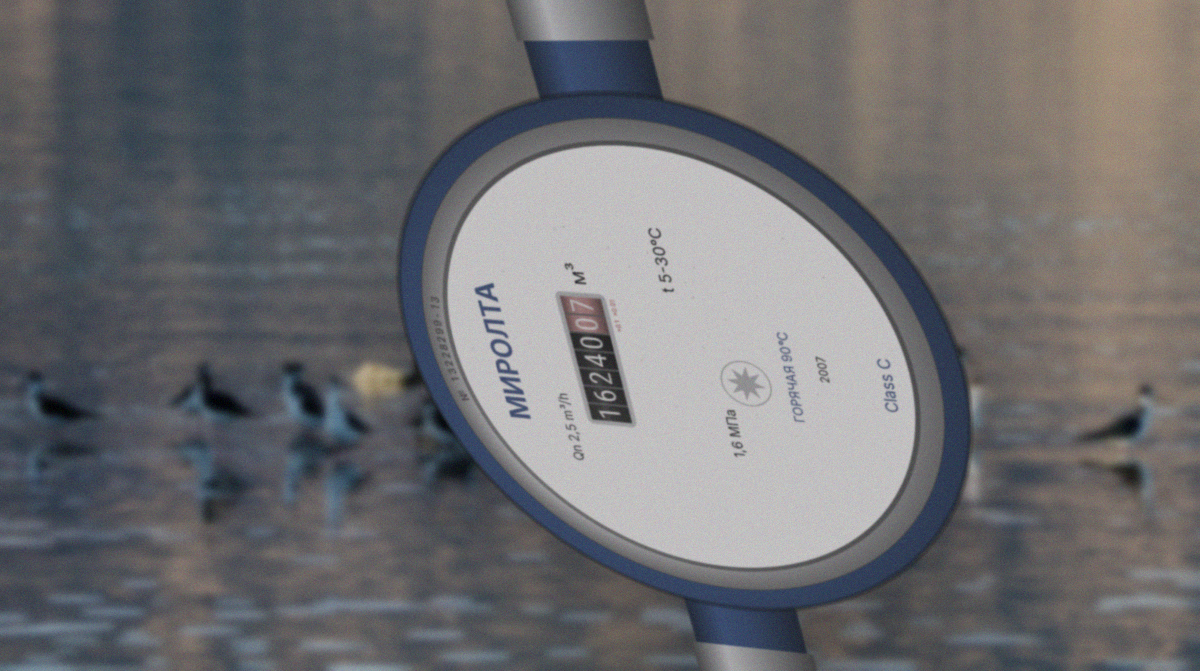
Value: 16240.07 m³
